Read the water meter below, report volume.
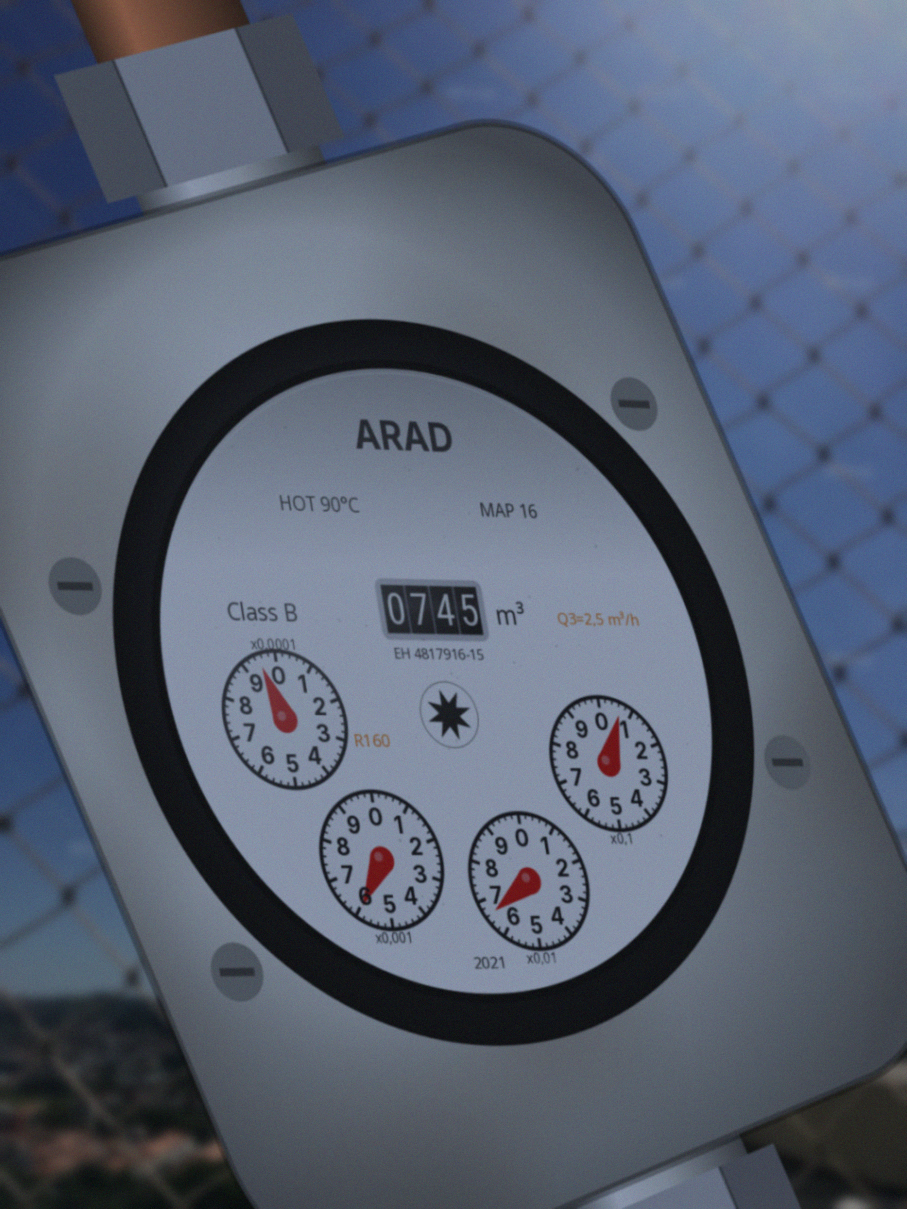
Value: 745.0659 m³
